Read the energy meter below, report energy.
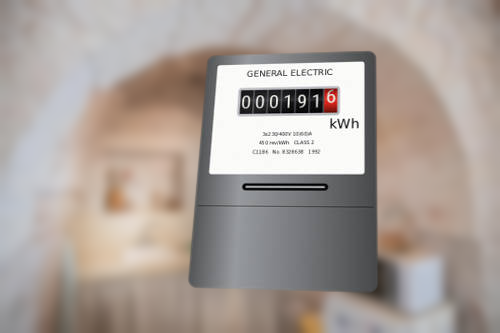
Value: 191.6 kWh
